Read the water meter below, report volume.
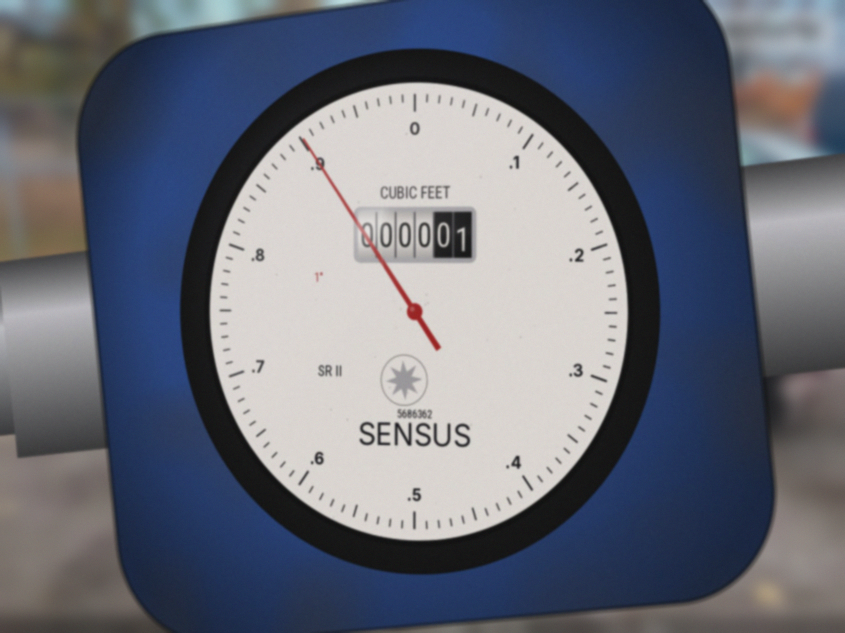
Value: 0.90 ft³
